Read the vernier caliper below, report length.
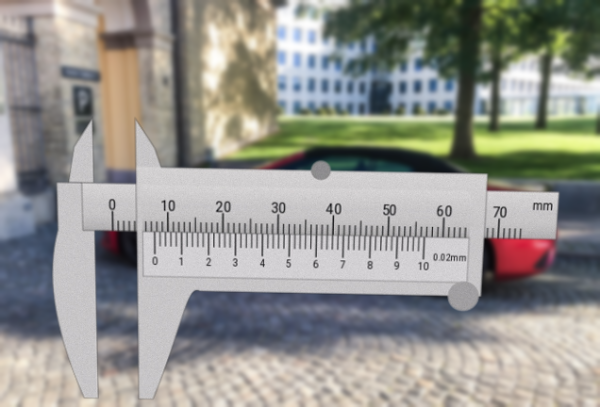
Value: 7.6 mm
